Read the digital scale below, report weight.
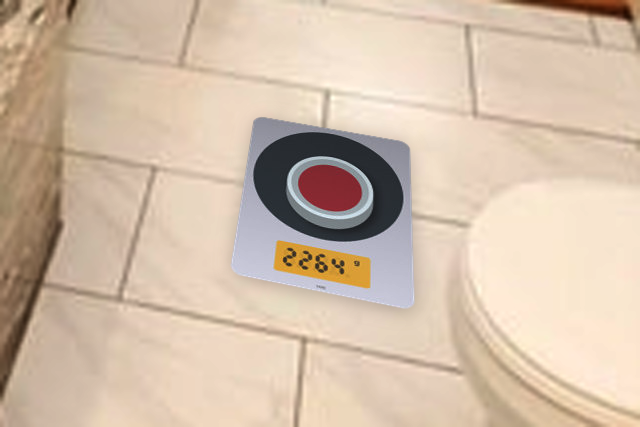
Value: 2264 g
